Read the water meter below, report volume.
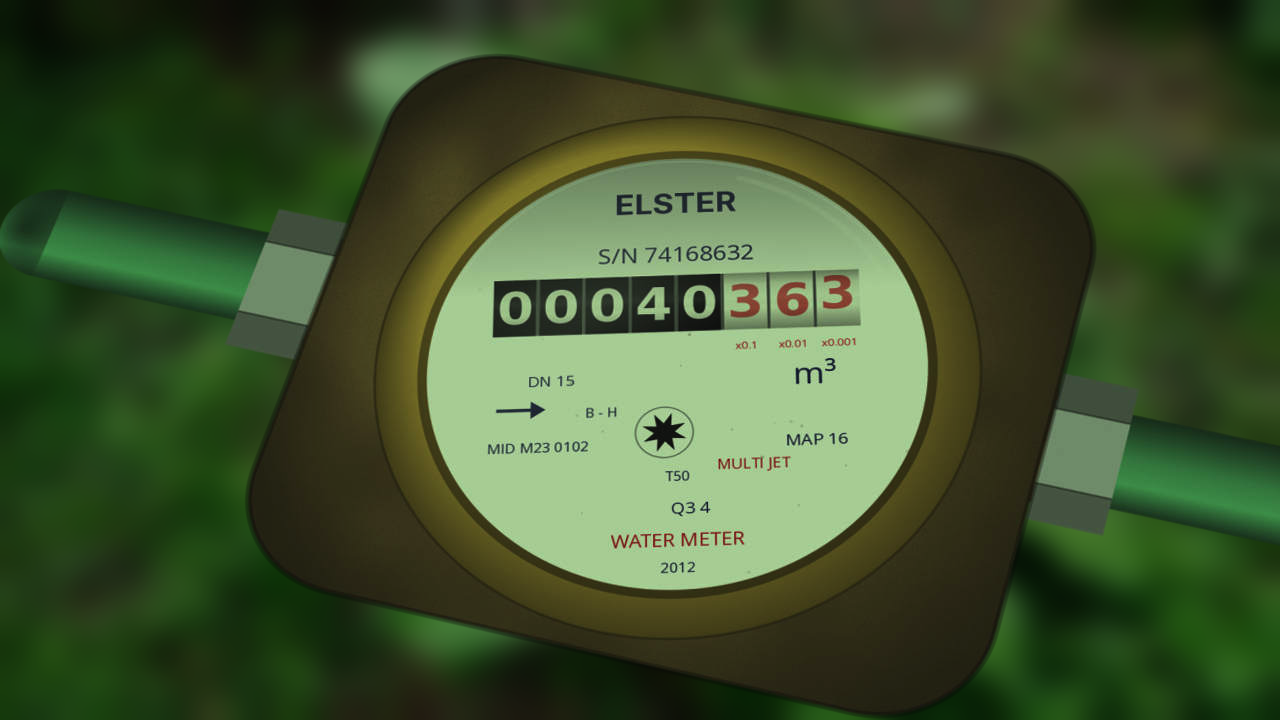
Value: 40.363 m³
